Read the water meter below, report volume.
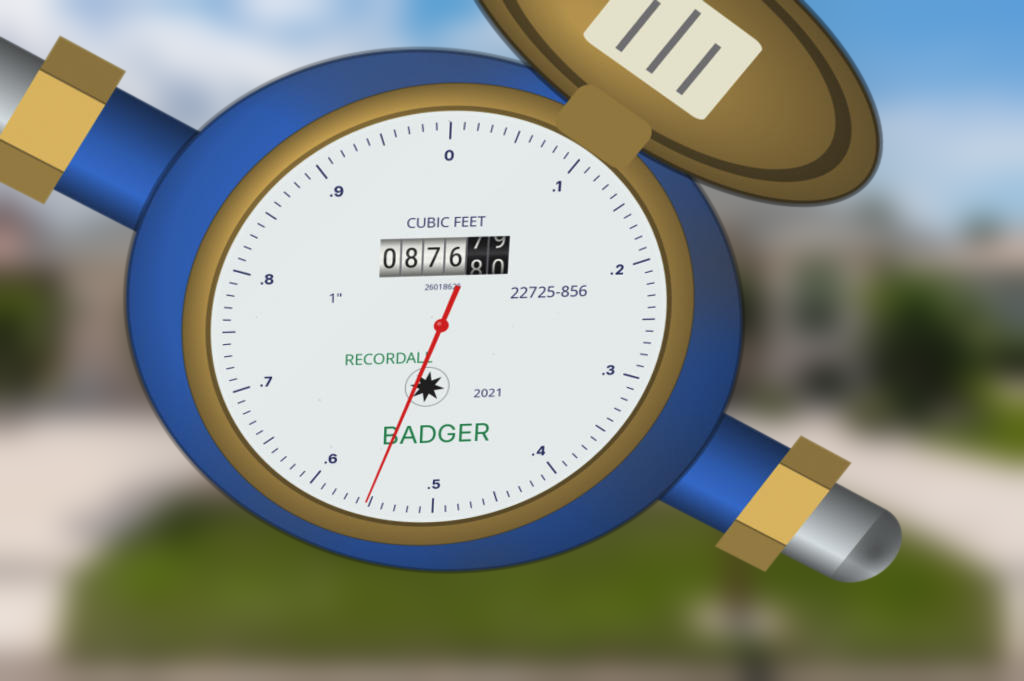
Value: 87679.55 ft³
